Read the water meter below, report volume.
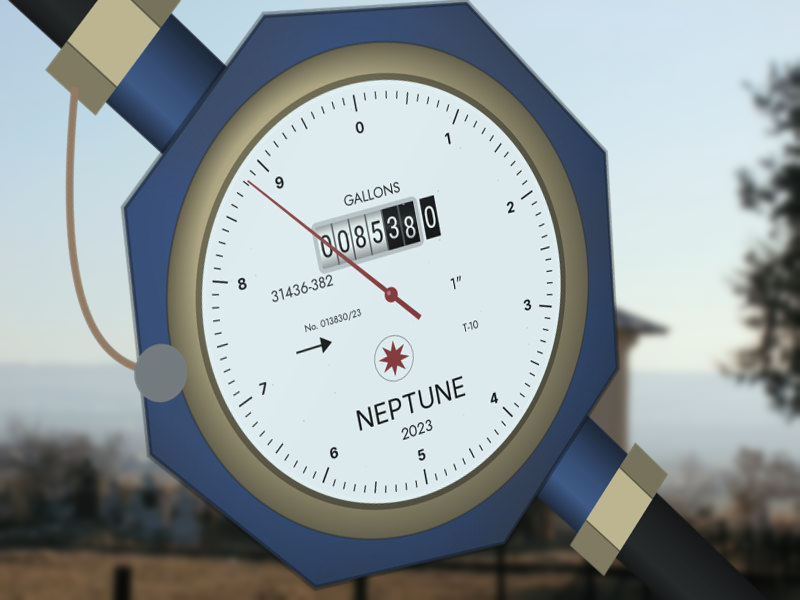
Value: 85378.8 gal
